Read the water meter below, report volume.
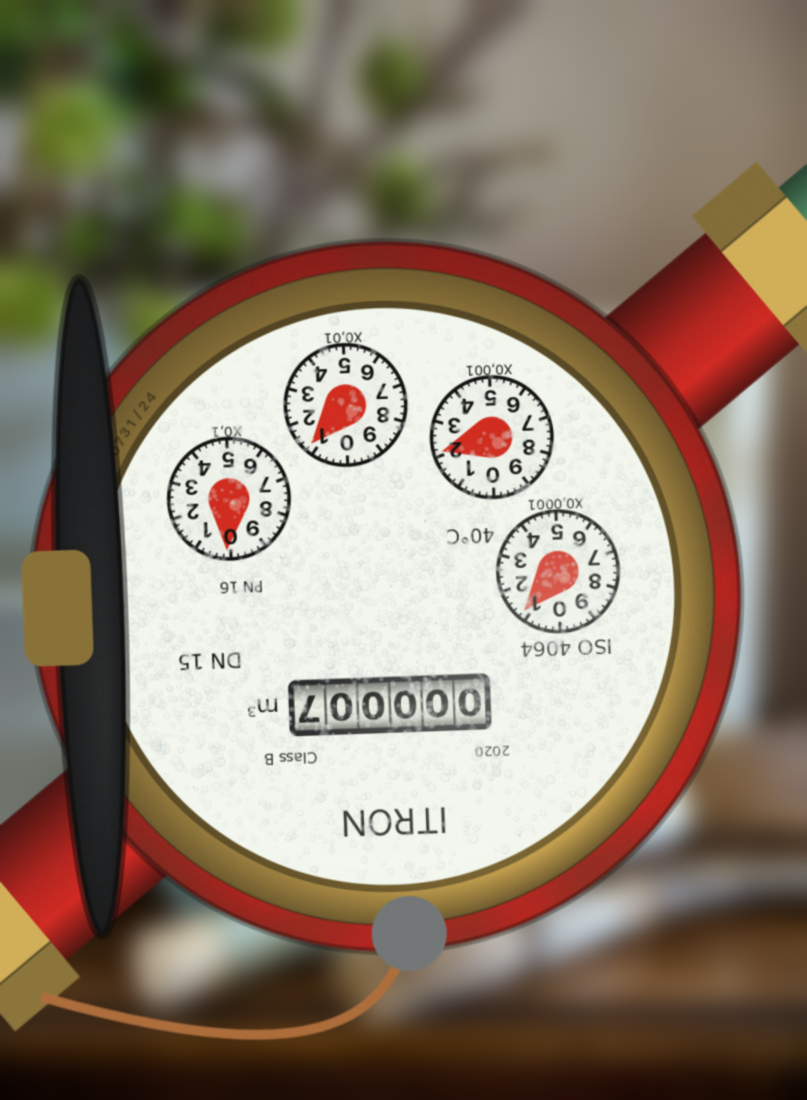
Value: 7.0121 m³
